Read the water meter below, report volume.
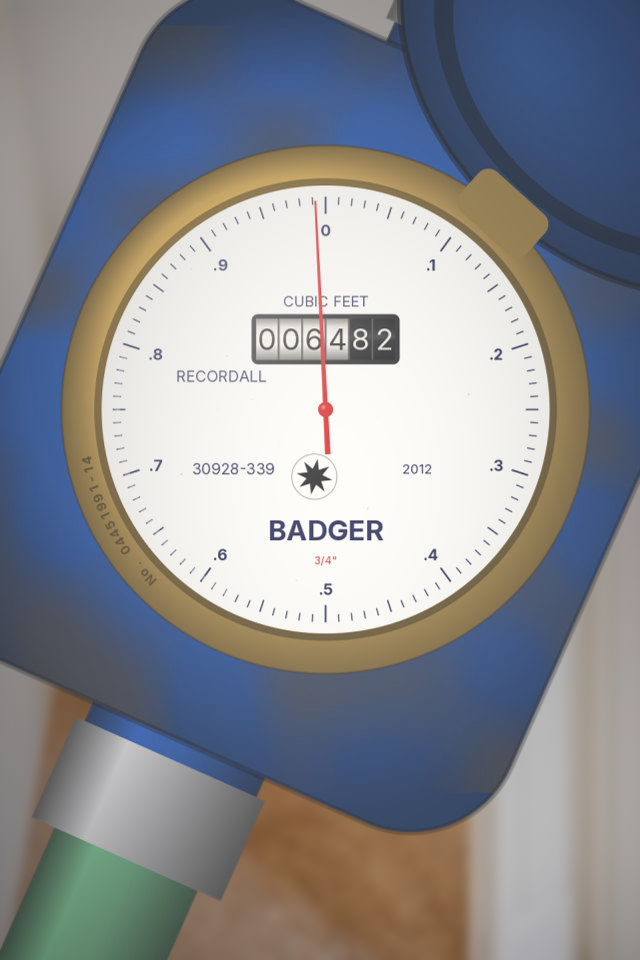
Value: 6481.99 ft³
